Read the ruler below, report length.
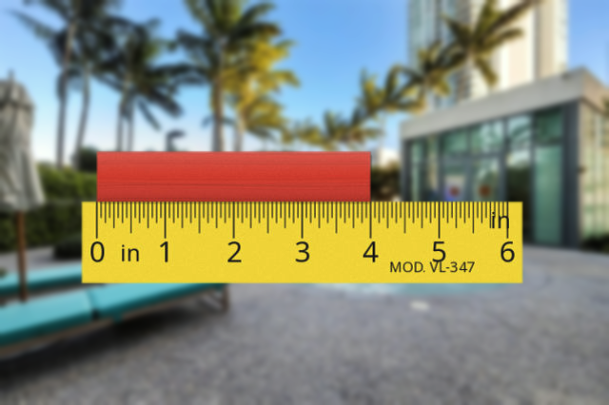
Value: 4 in
